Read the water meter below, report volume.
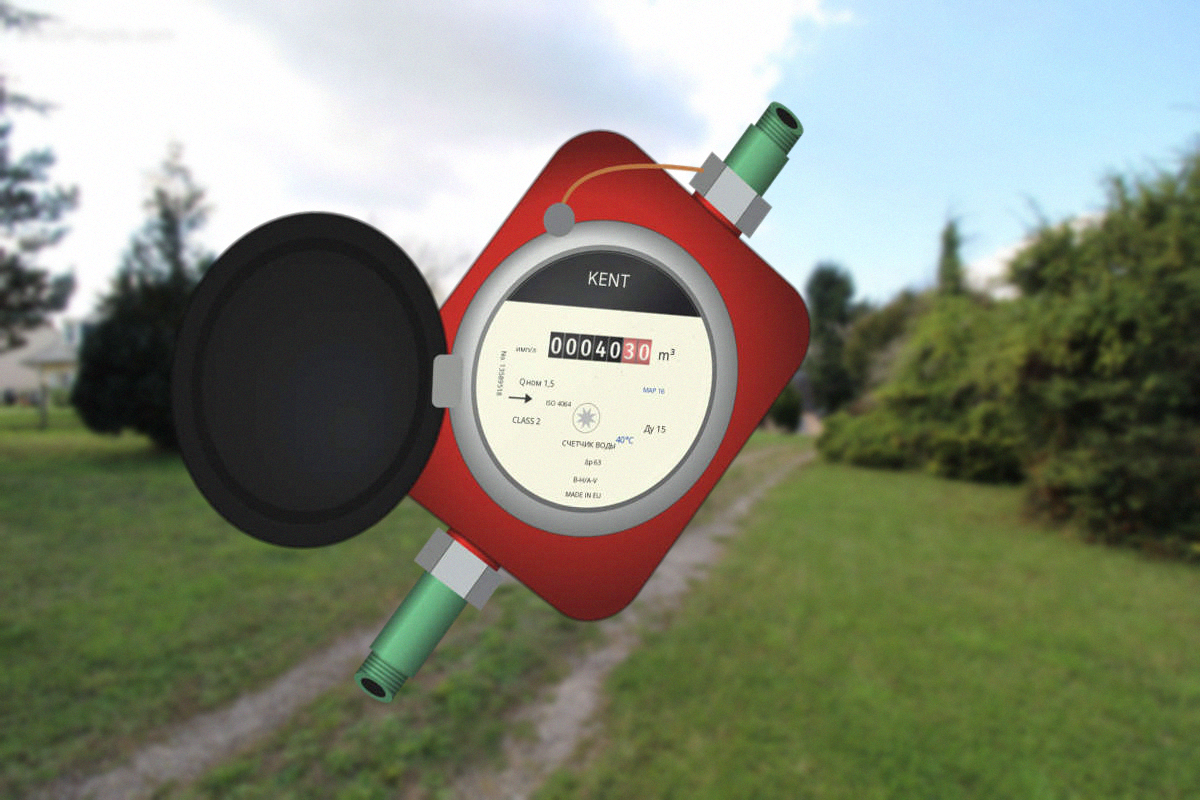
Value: 40.30 m³
